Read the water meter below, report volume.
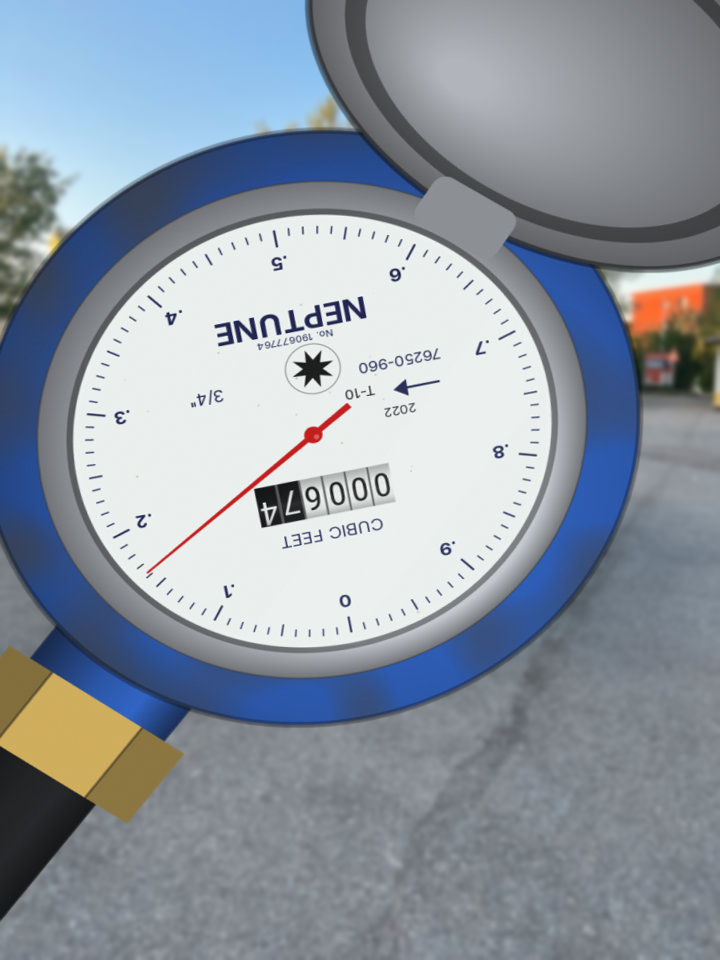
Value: 674.16 ft³
